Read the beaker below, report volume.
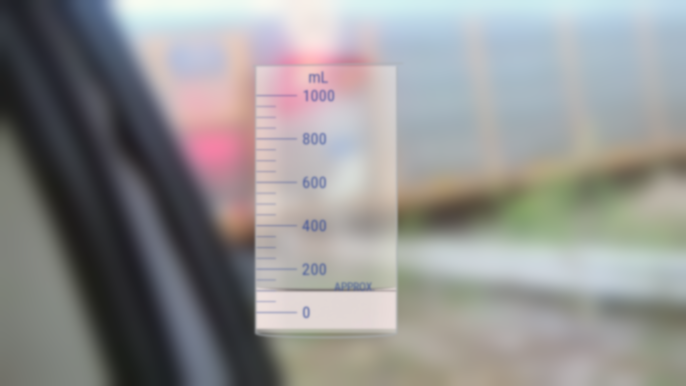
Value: 100 mL
